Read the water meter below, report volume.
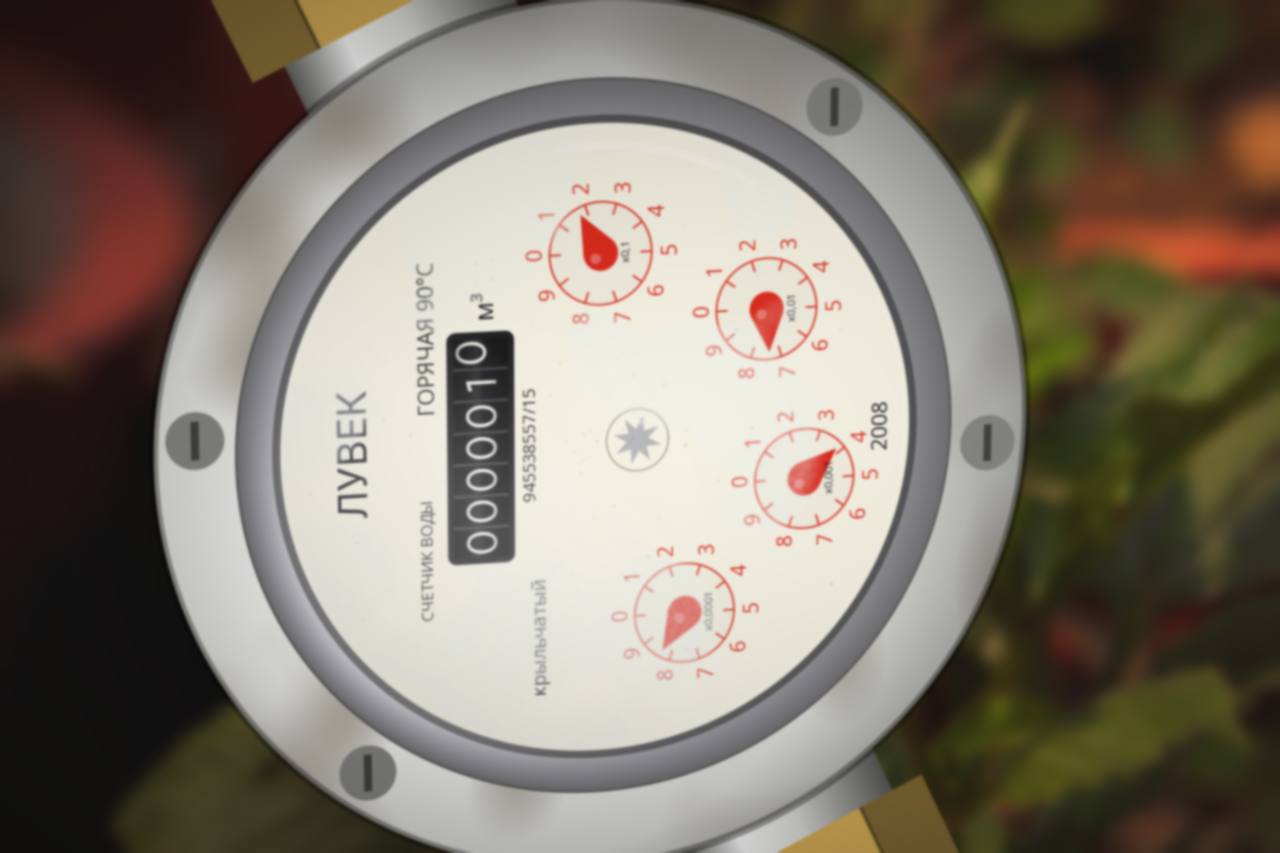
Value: 10.1738 m³
